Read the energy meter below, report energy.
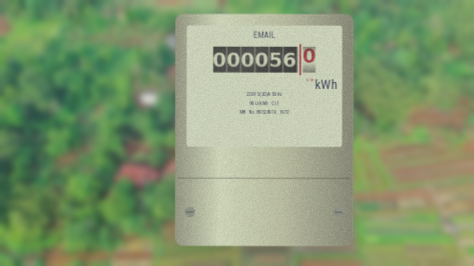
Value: 56.0 kWh
